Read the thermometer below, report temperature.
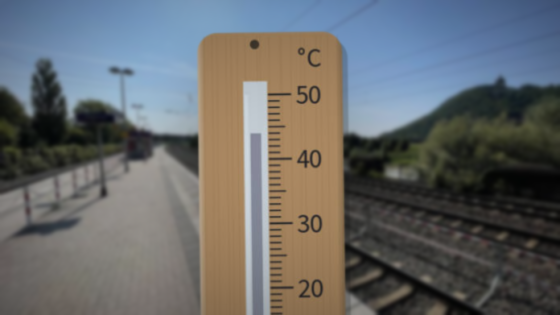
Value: 44 °C
